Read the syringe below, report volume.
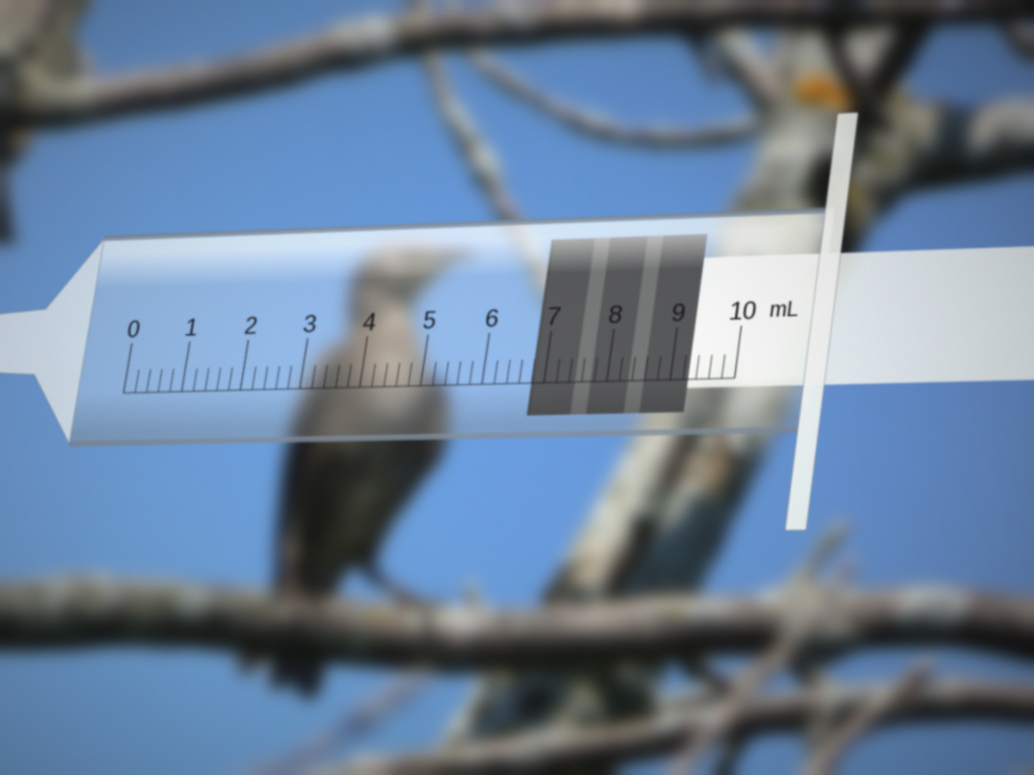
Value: 6.8 mL
